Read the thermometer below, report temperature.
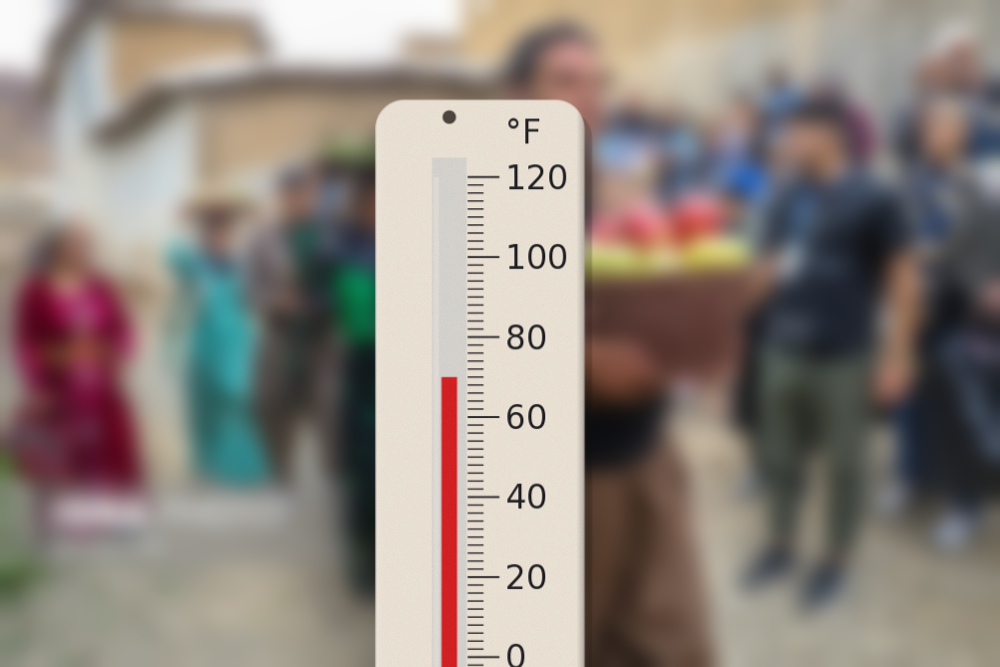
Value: 70 °F
